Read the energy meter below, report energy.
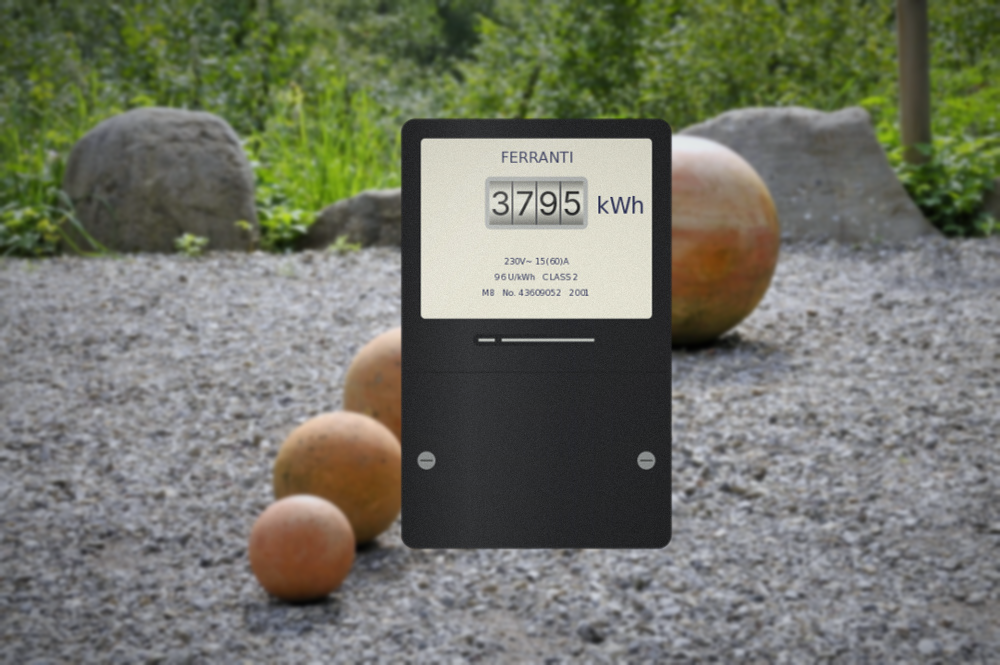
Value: 3795 kWh
